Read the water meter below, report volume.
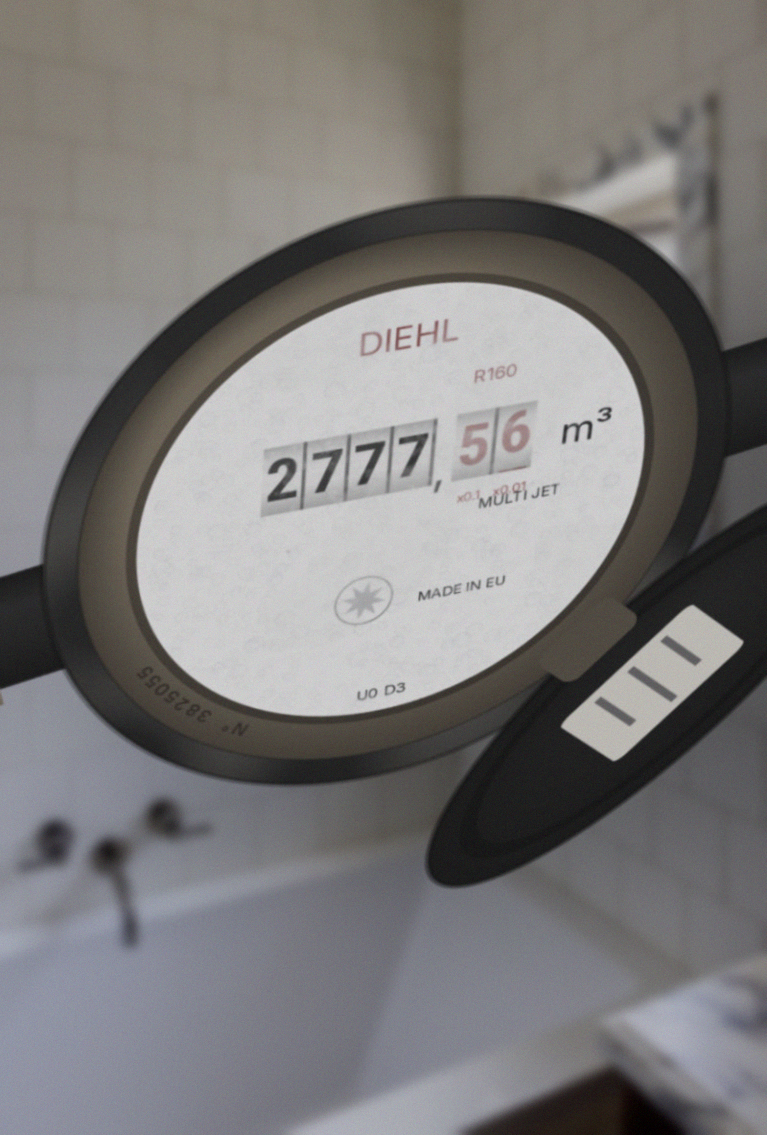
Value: 2777.56 m³
